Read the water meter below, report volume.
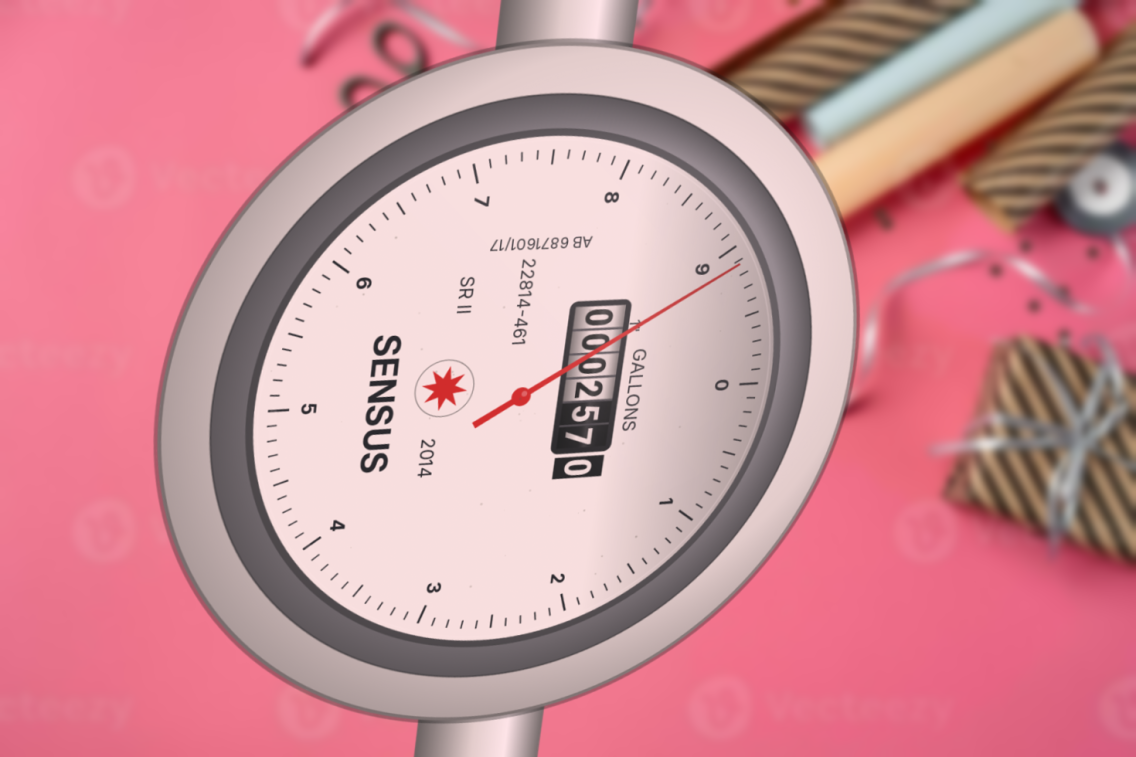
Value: 2569.1 gal
